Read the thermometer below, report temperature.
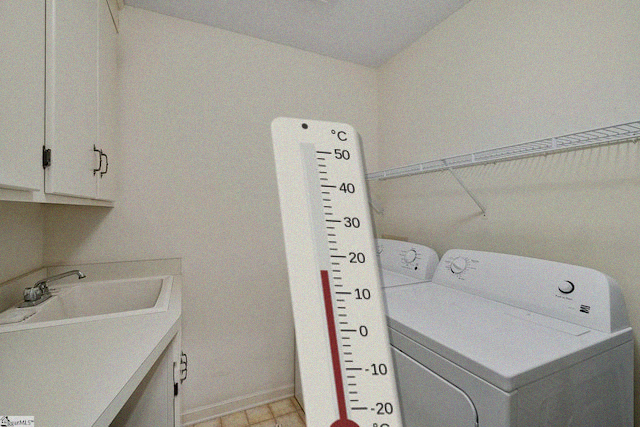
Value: 16 °C
